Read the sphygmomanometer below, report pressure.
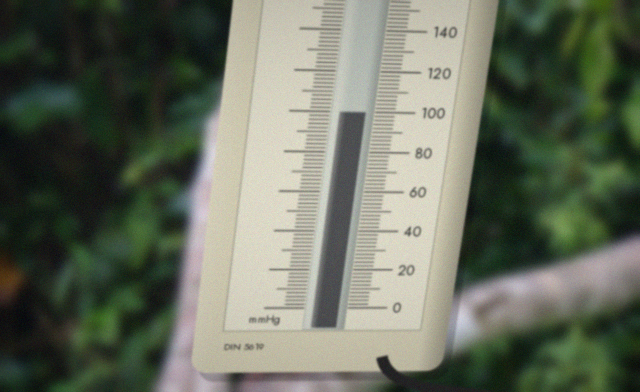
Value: 100 mmHg
